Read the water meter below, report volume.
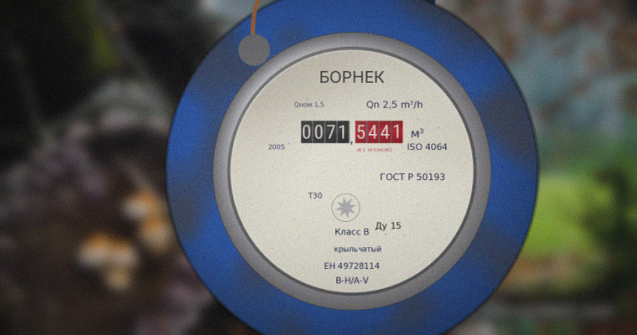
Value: 71.5441 m³
